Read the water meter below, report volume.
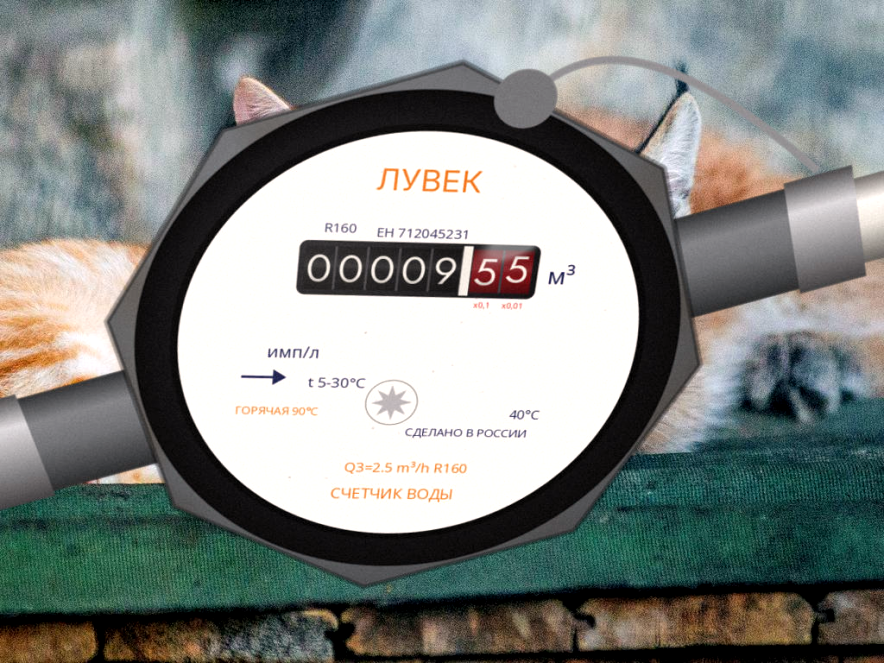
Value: 9.55 m³
